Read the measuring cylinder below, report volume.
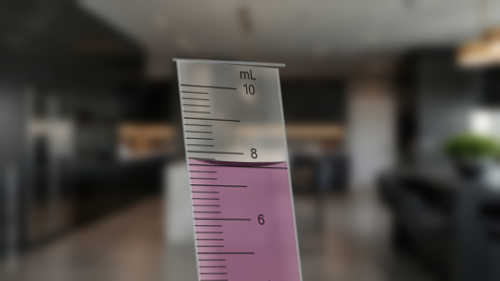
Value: 7.6 mL
